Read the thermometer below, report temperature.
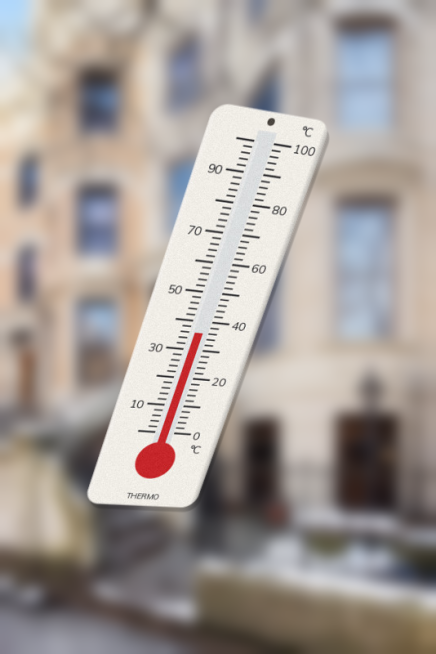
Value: 36 °C
